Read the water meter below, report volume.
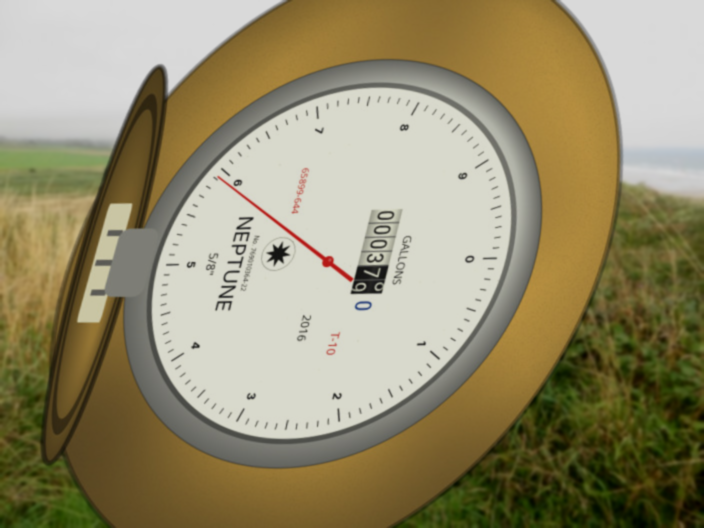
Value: 3785.9 gal
